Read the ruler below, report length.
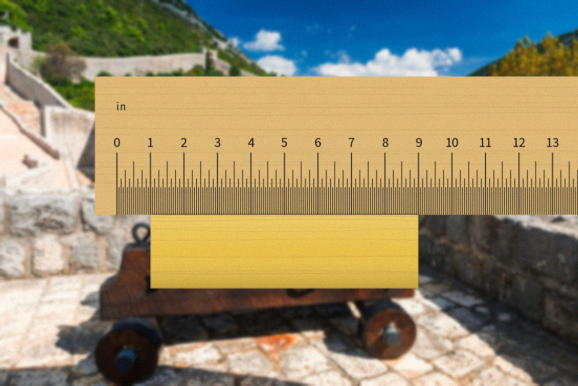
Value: 8 in
